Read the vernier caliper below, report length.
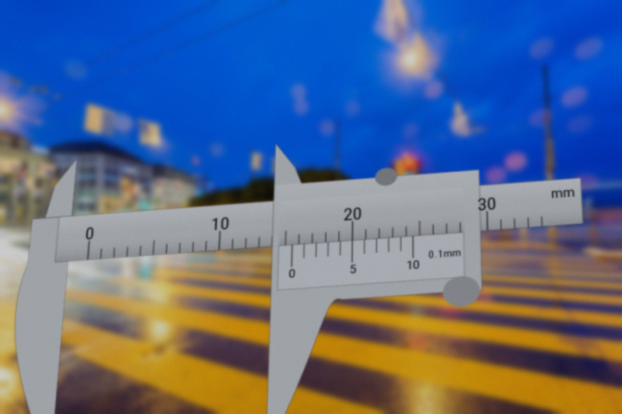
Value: 15.5 mm
